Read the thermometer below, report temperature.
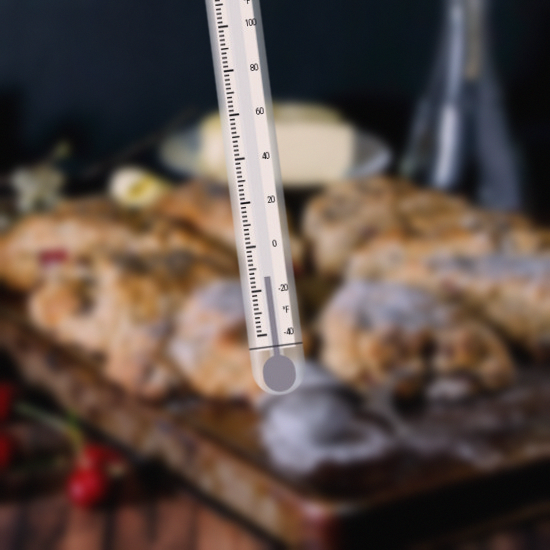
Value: -14 °F
